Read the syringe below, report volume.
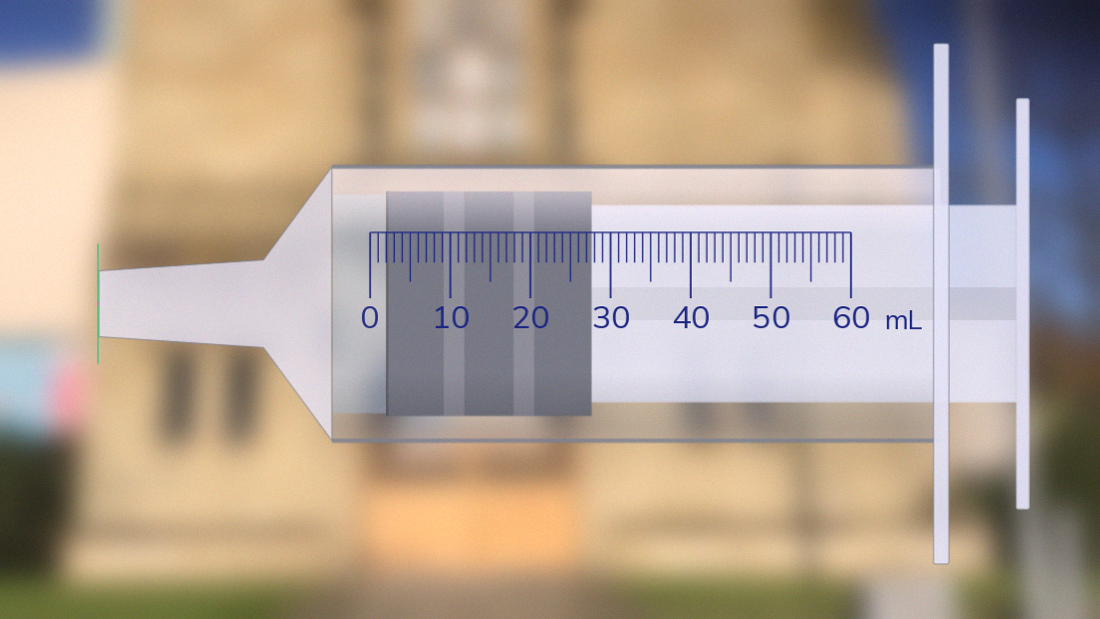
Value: 2 mL
